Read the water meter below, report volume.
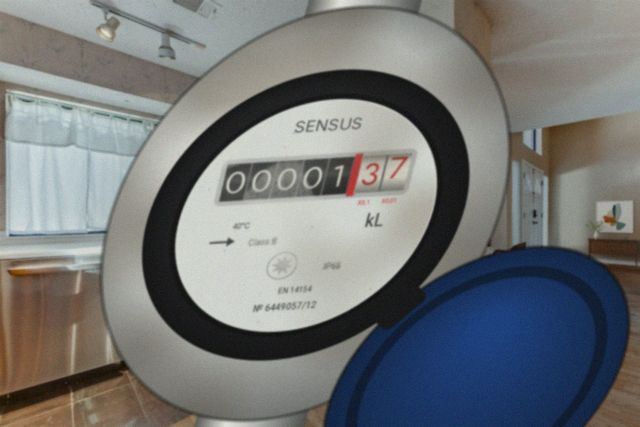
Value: 1.37 kL
